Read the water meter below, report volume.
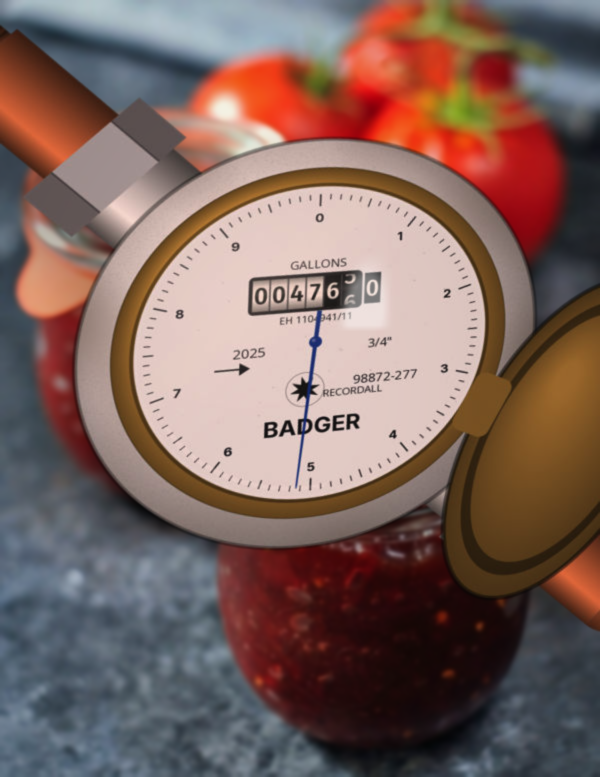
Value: 47655.1 gal
